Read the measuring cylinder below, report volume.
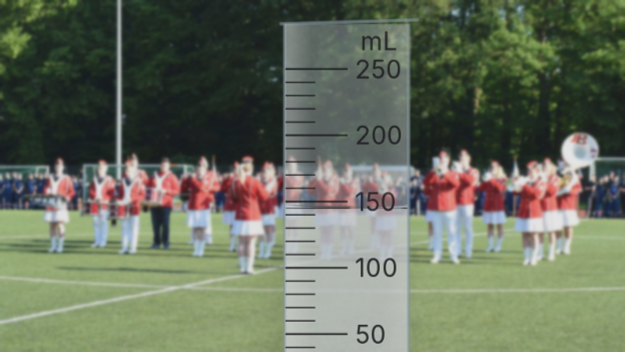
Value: 145 mL
